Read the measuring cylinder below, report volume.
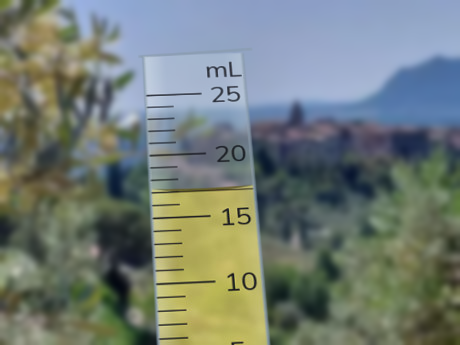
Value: 17 mL
